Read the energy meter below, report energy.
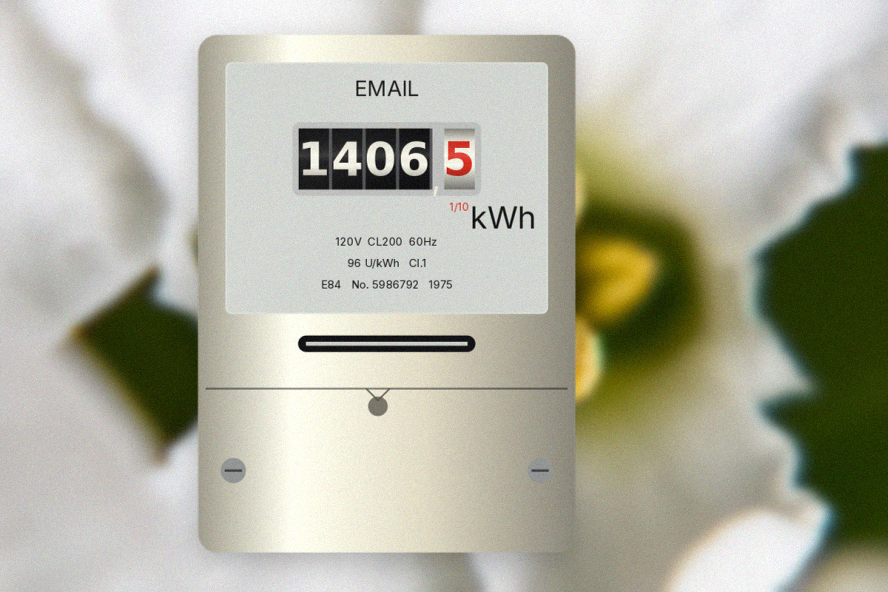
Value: 1406.5 kWh
